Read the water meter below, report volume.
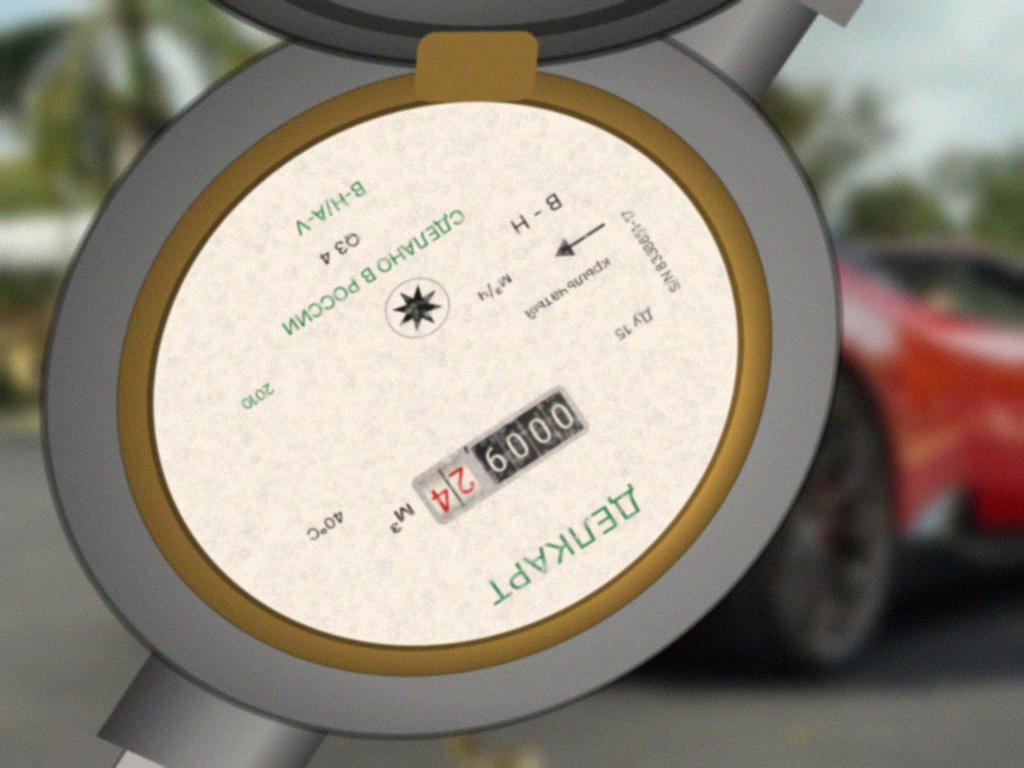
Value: 9.24 m³
